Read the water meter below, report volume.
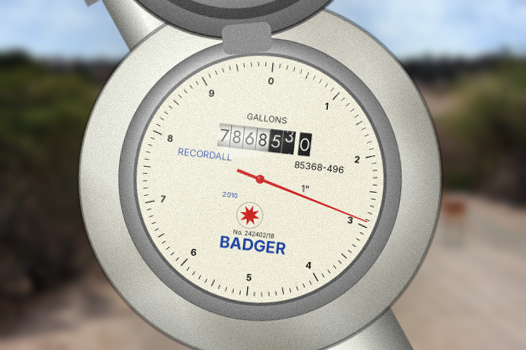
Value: 7868532.9 gal
